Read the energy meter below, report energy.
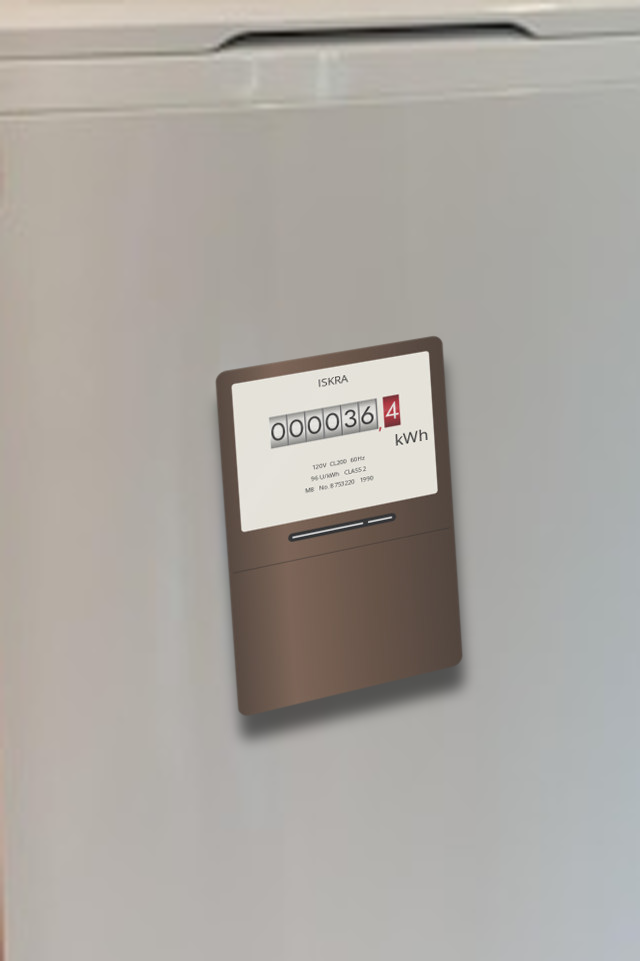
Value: 36.4 kWh
